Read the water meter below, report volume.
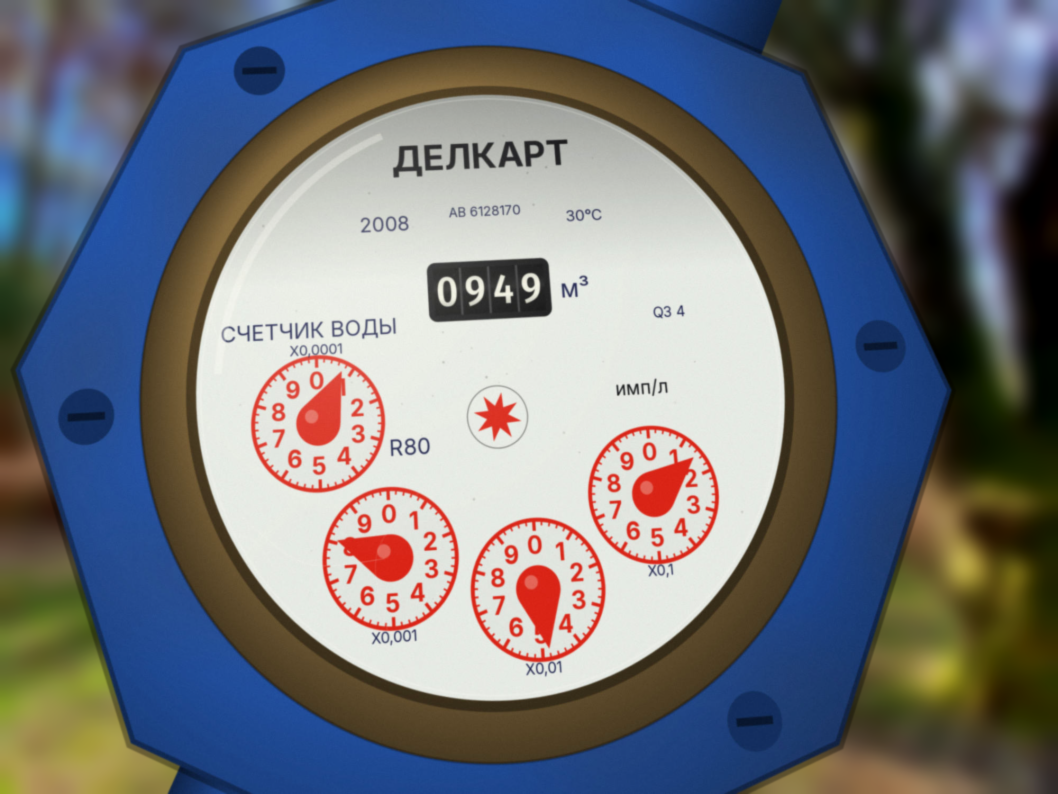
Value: 949.1480 m³
